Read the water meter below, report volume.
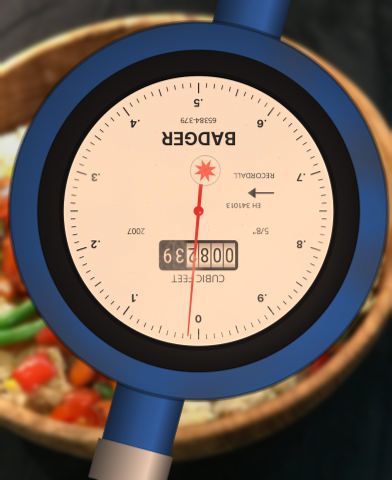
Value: 8239.01 ft³
